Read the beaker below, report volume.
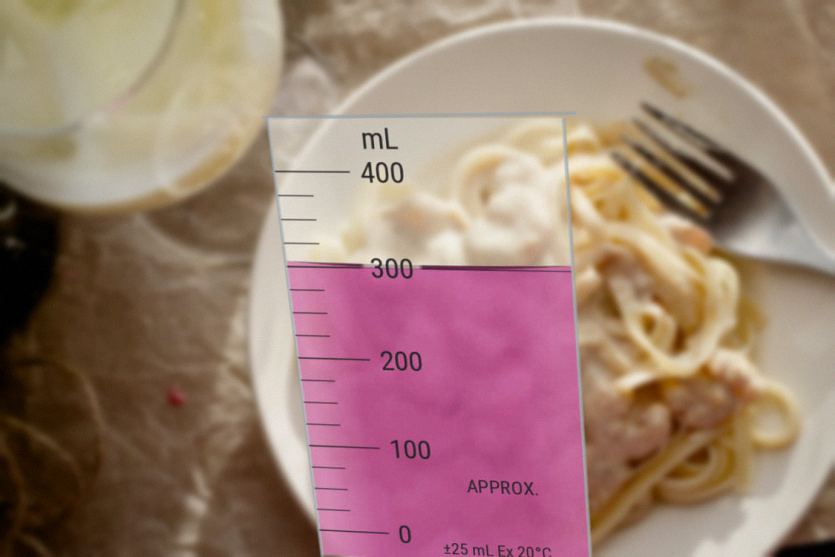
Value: 300 mL
